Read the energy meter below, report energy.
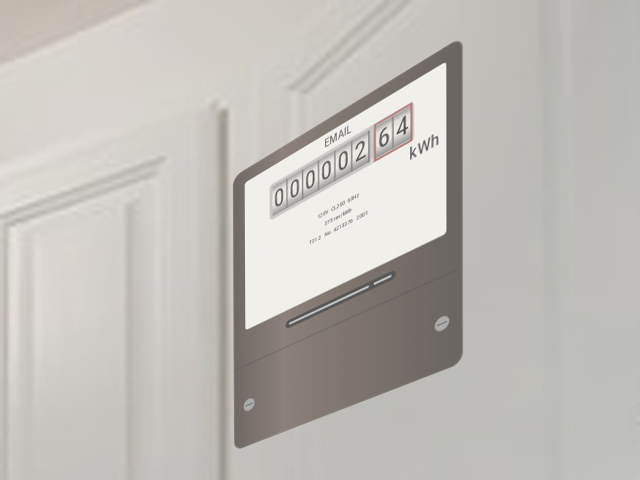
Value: 2.64 kWh
